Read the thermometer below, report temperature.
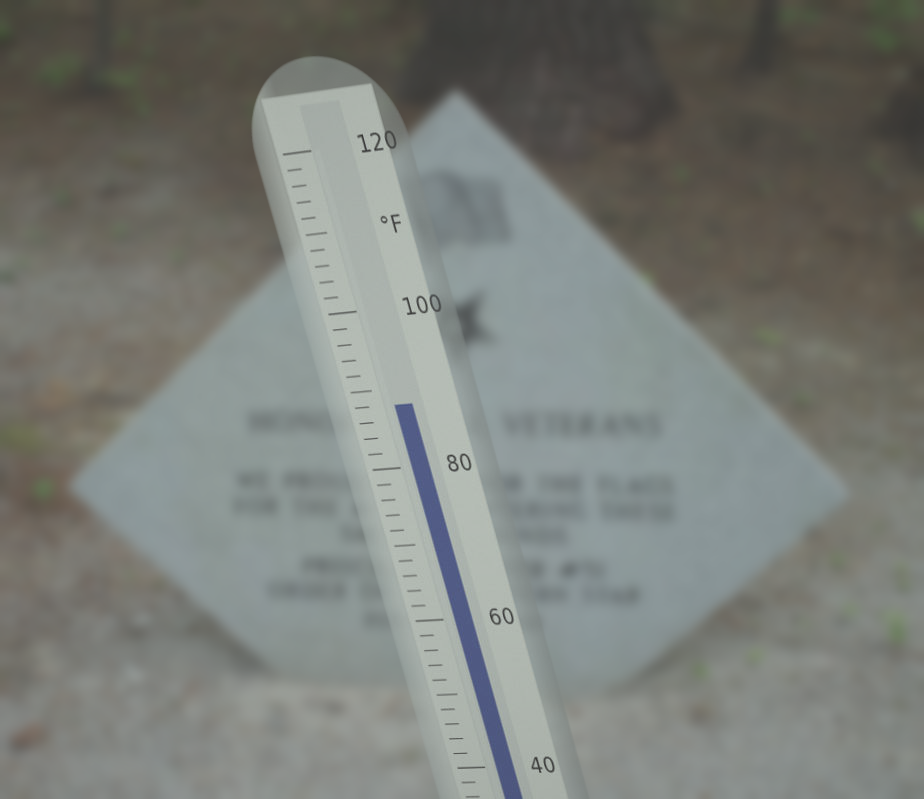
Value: 88 °F
